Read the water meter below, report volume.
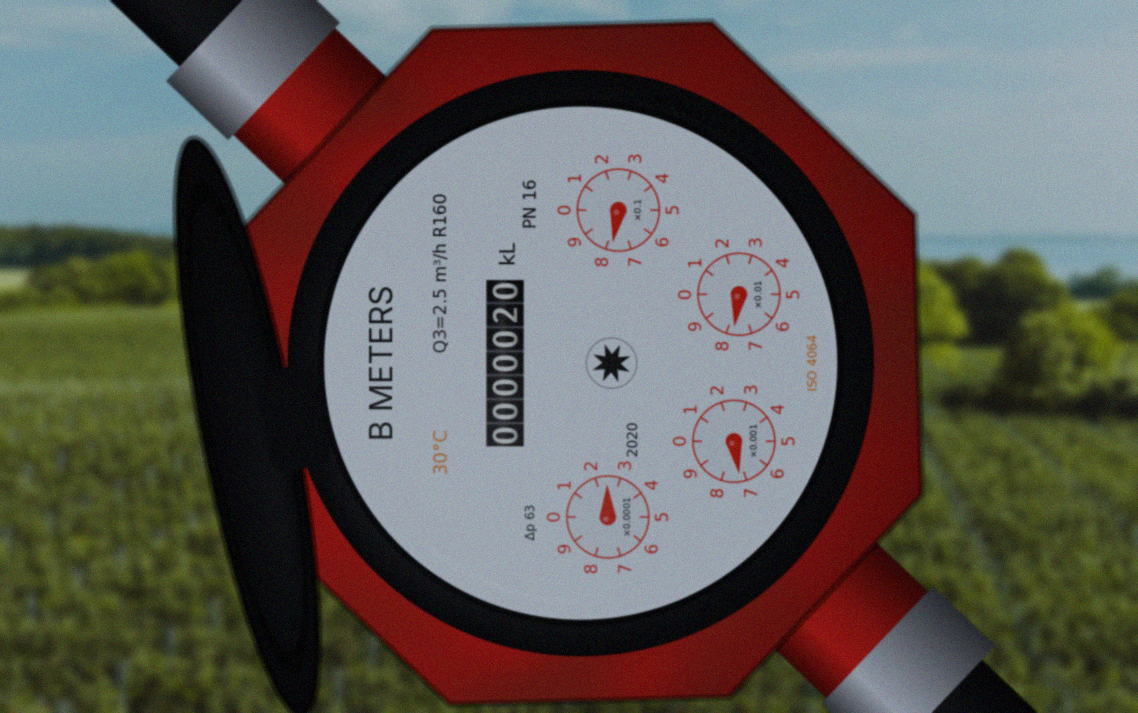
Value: 20.7772 kL
